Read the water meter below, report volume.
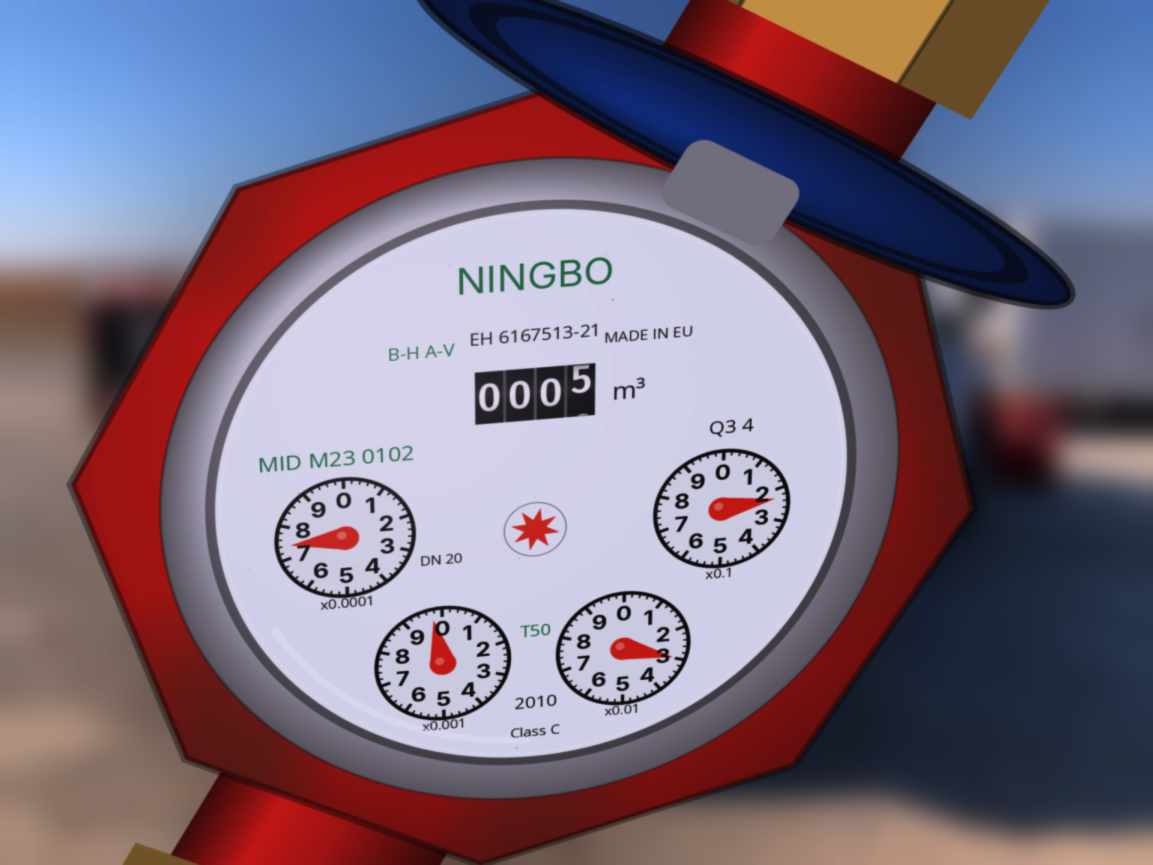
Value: 5.2297 m³
